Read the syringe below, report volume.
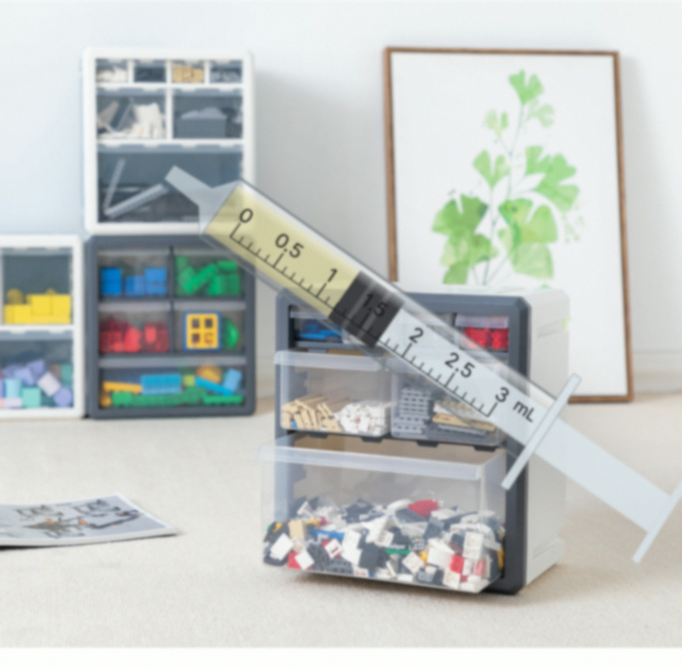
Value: 1.2 mL
